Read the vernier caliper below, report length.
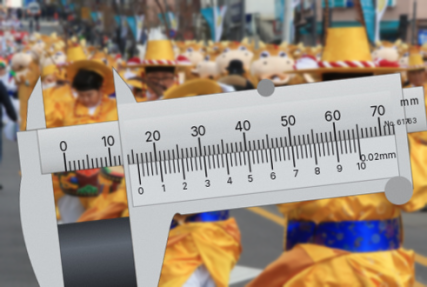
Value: 16.0 mm
